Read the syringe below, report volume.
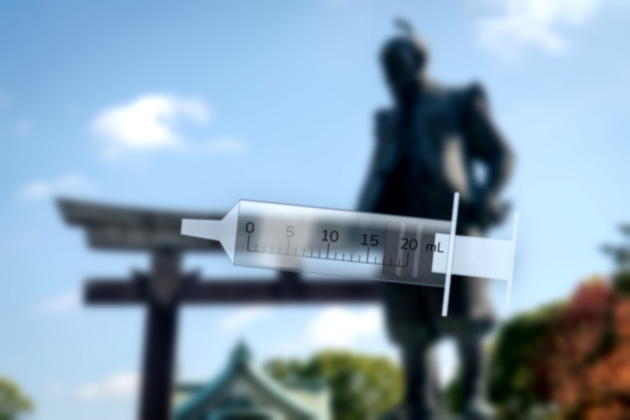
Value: 17 mL
